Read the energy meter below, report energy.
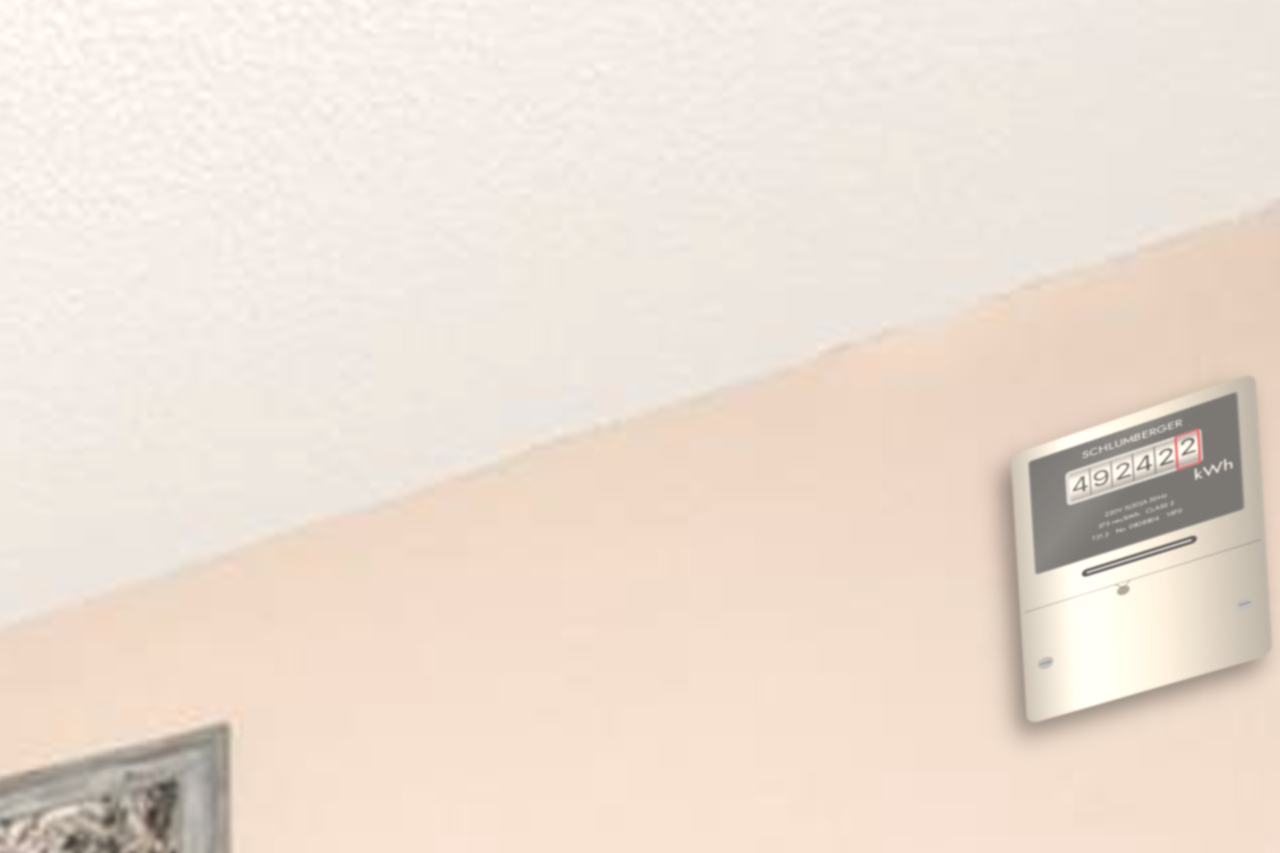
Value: 49242.2 kWh
